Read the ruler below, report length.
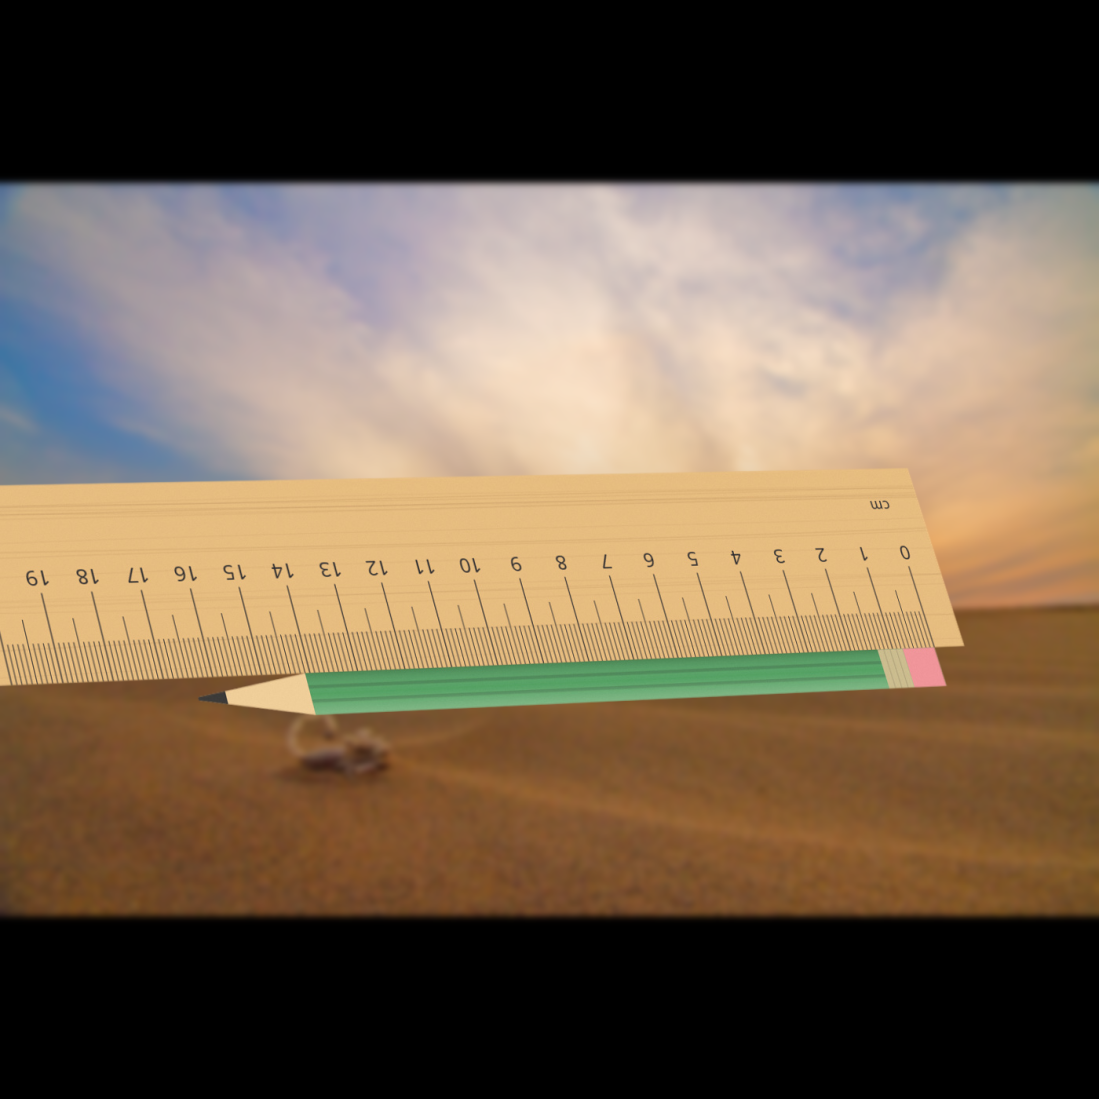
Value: 16.4 cm
